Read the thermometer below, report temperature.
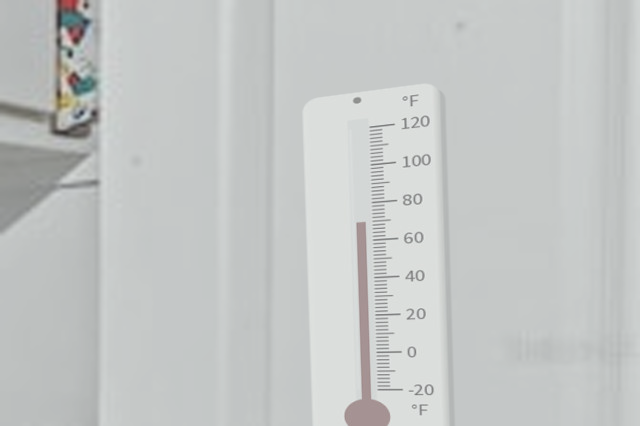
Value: 70 °F
